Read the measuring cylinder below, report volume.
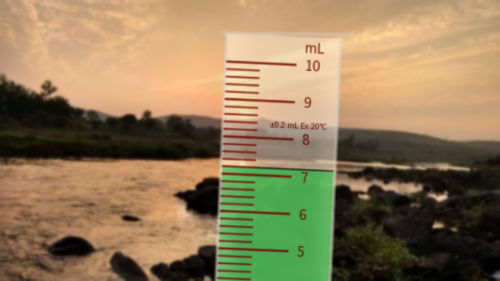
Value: 7.2 mL
